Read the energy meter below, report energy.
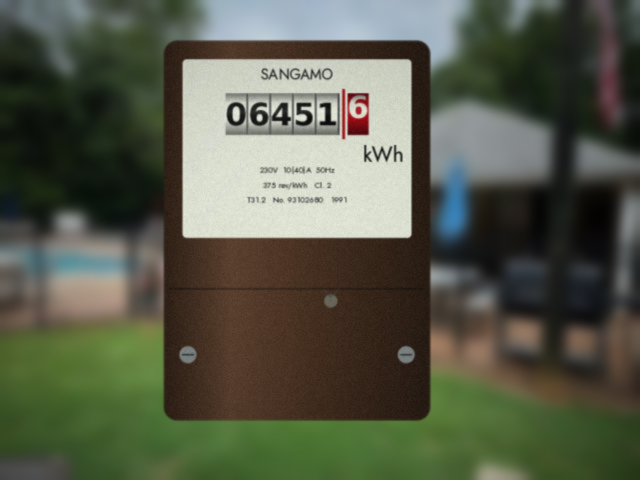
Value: 6451.6 kWh
